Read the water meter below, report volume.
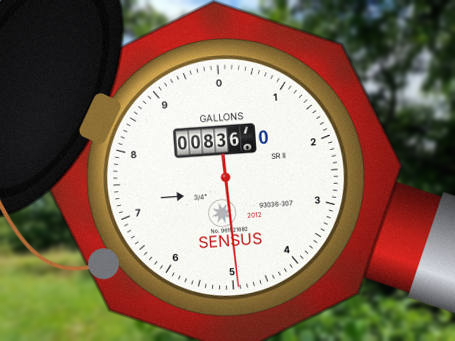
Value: 83674.9 gal
